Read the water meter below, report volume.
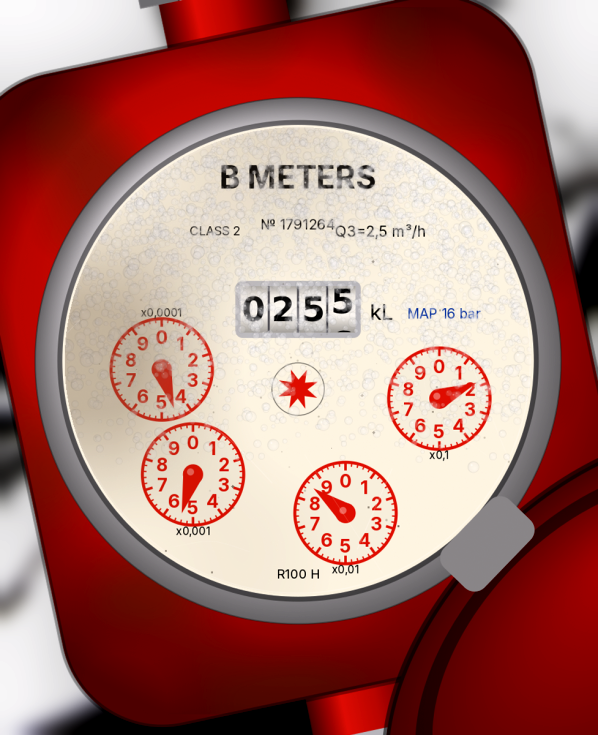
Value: 255.1854 kL
